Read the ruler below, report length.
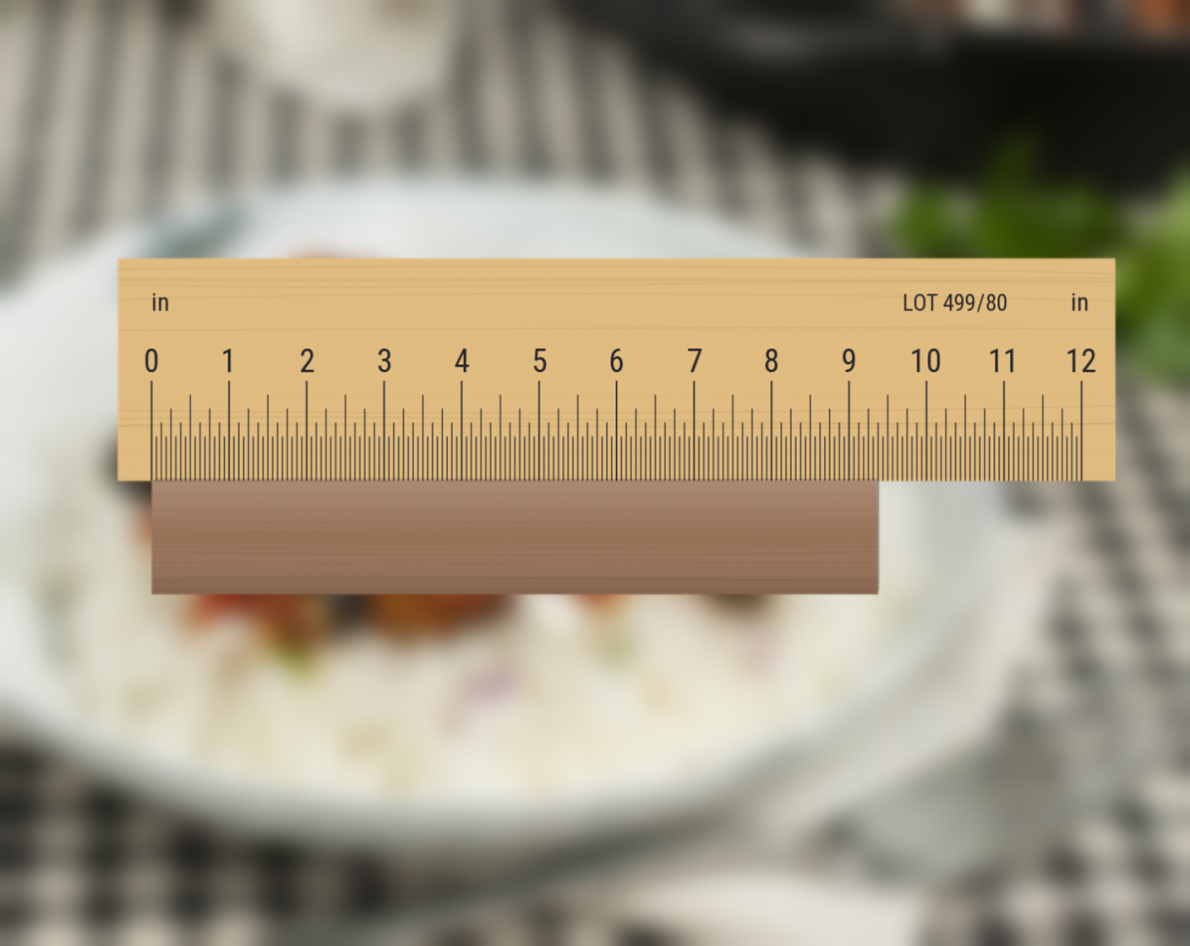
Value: 9.375 in
